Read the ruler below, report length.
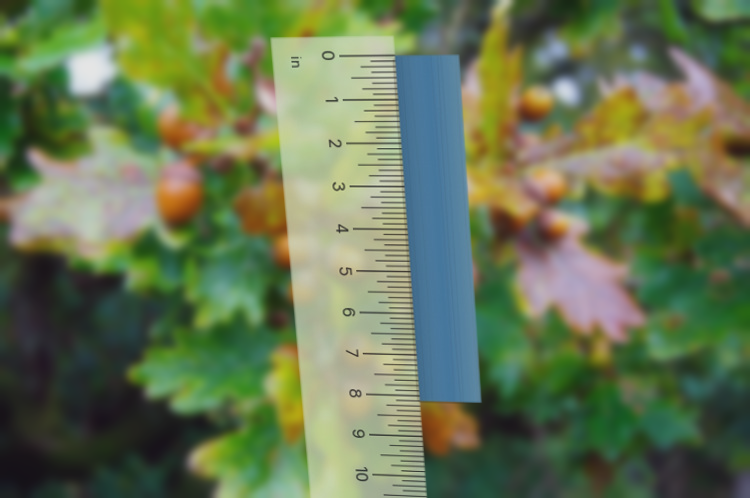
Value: 8.125 in
